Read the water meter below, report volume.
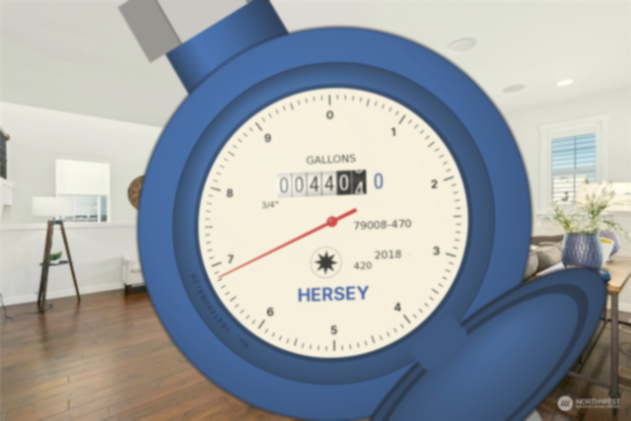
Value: 44036.8 gal
